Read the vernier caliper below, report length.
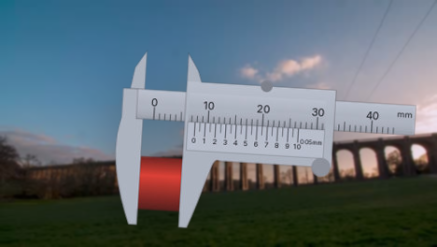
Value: 7.6 mm
